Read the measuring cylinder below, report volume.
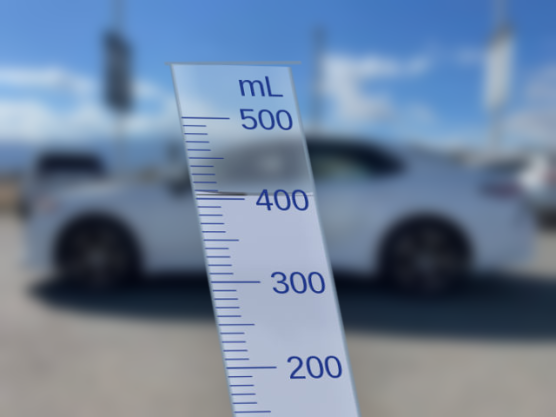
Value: 405 mL
